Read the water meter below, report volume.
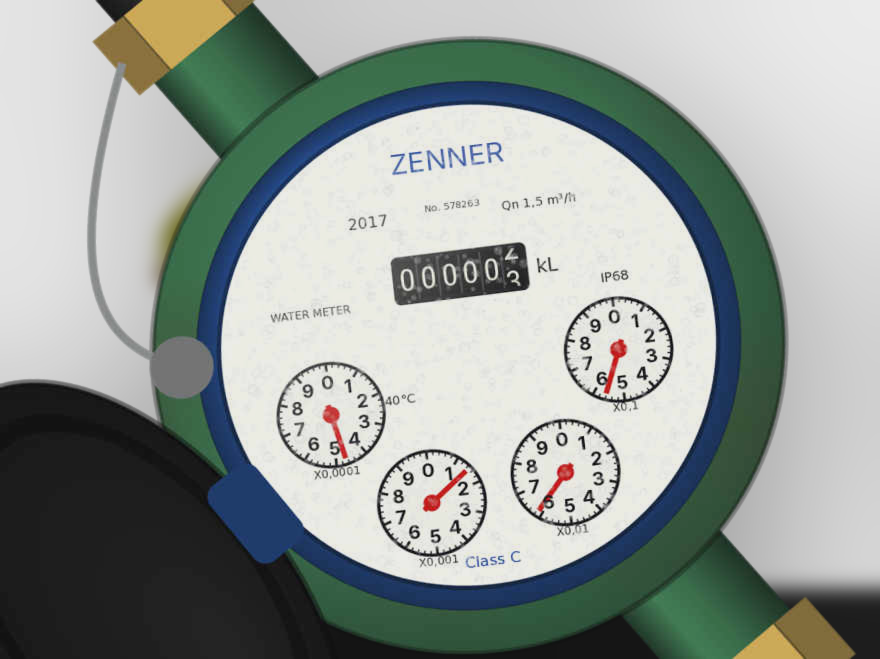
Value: 2.5614 kL
